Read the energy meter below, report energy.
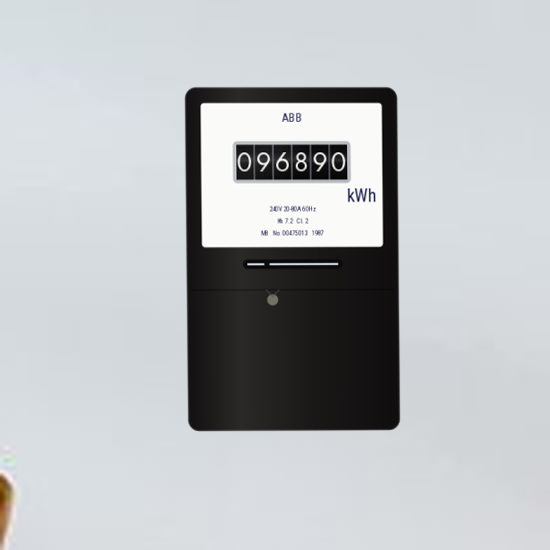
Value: 96890 kWh
